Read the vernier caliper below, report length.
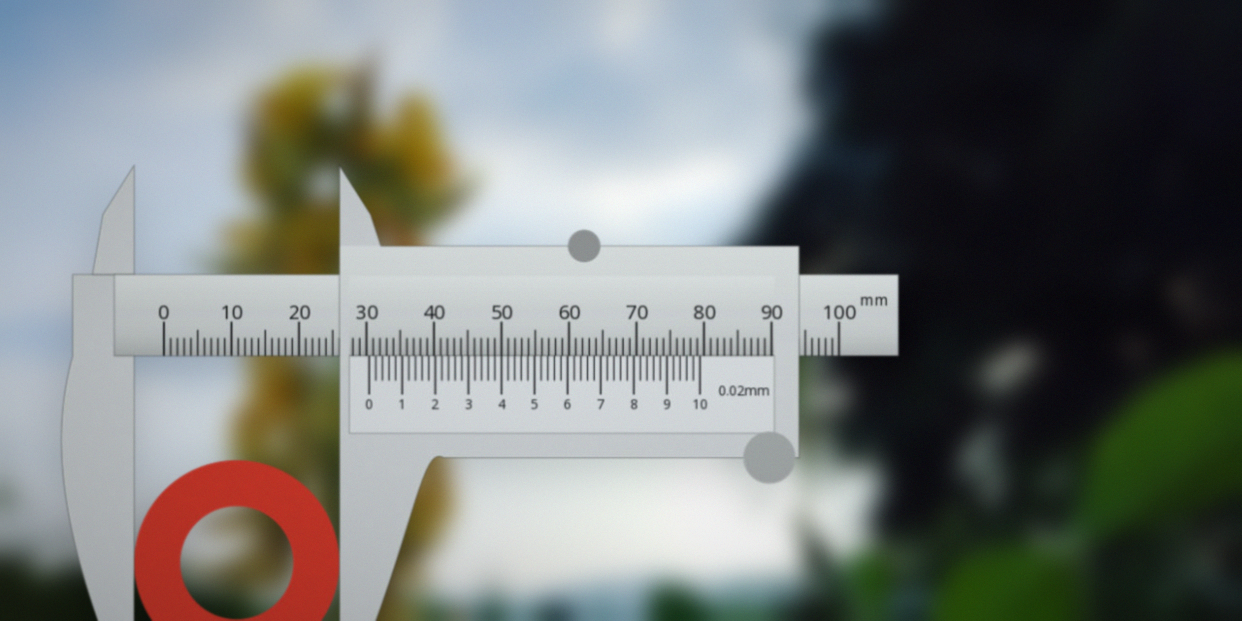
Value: 30.4 mm
